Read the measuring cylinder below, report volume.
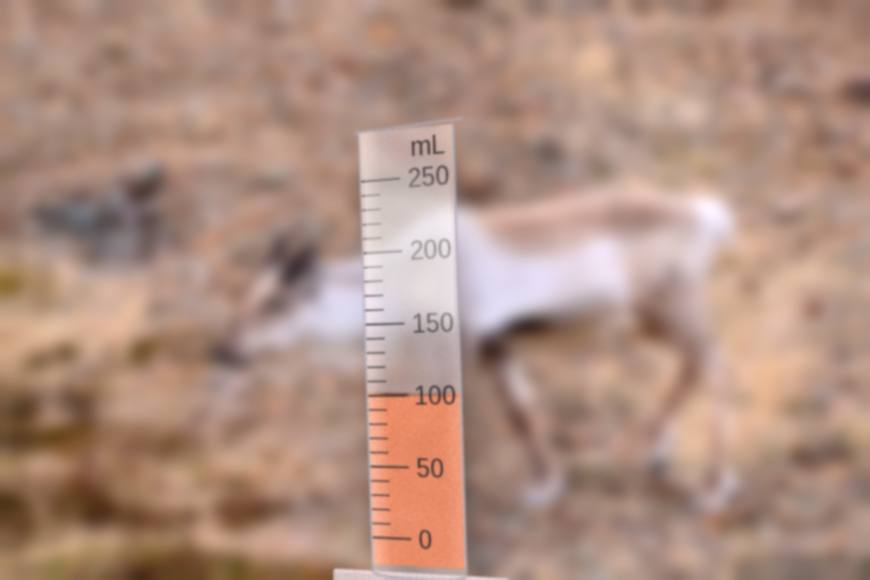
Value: 100 mL
